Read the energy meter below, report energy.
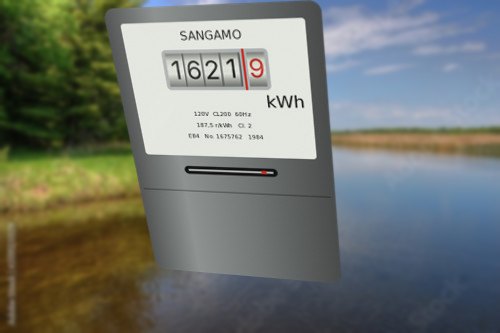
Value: 1621.9 kWh
